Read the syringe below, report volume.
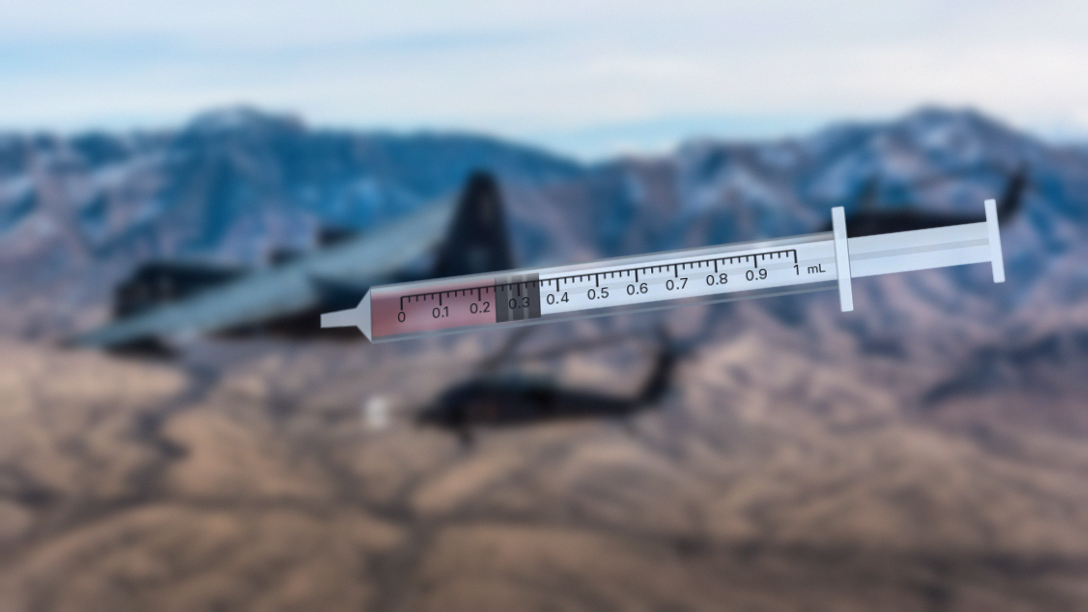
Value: 0.24 mL
